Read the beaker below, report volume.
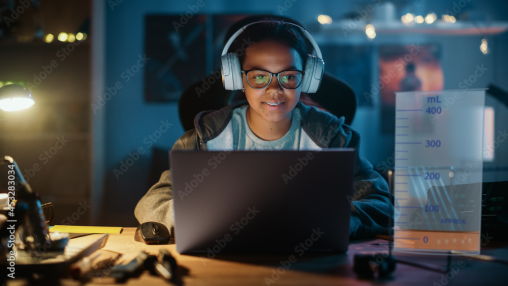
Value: 25 mL
